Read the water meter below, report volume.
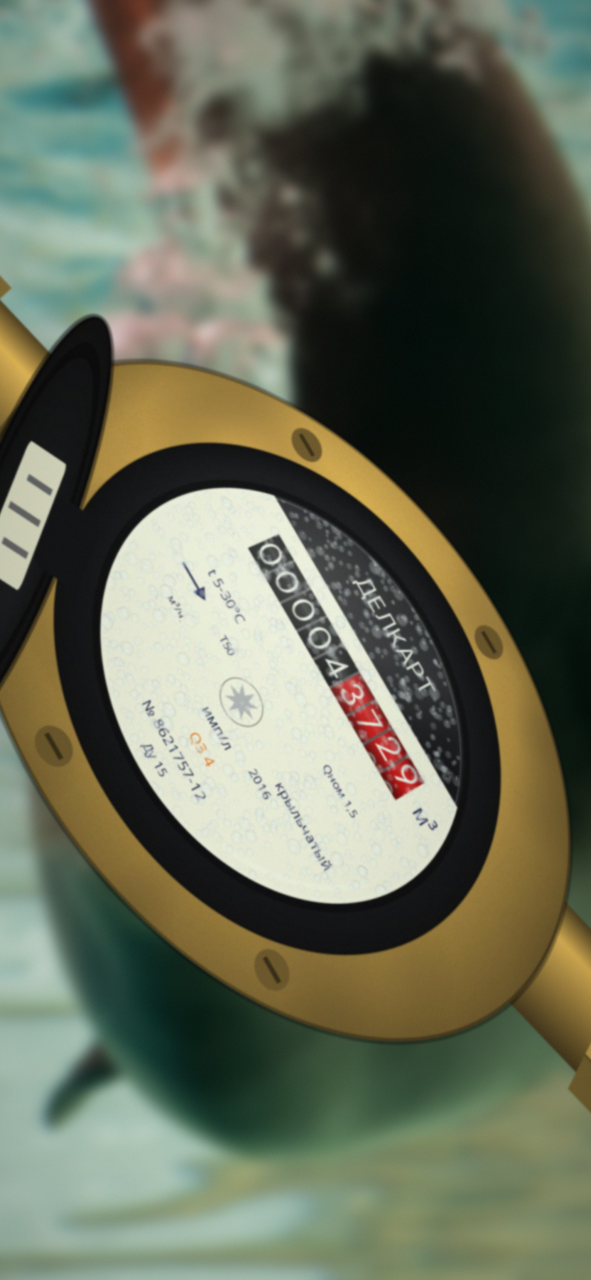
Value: 4.3729 m³
